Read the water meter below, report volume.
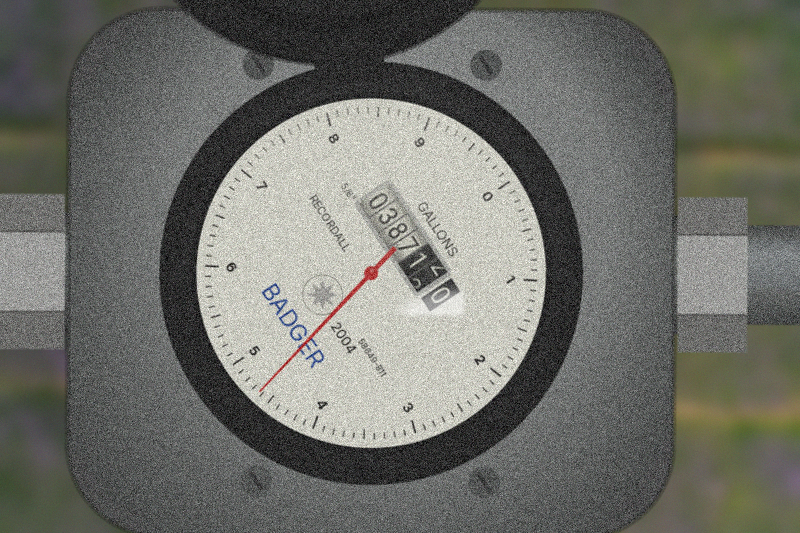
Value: 387124.6 gal
